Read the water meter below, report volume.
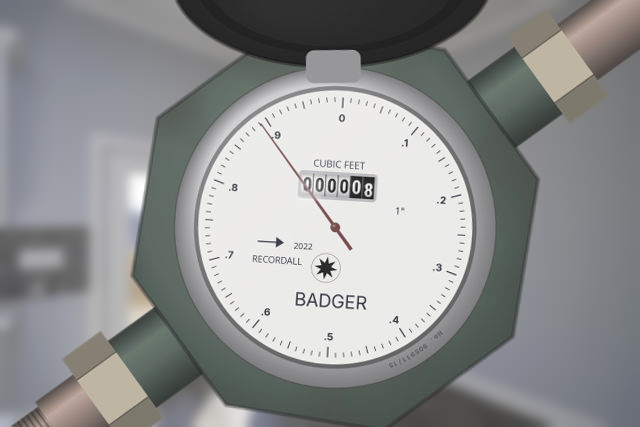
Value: 7.89 ft³
